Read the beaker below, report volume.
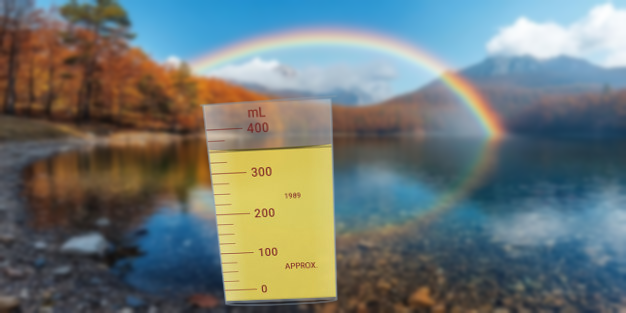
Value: 350 mL
